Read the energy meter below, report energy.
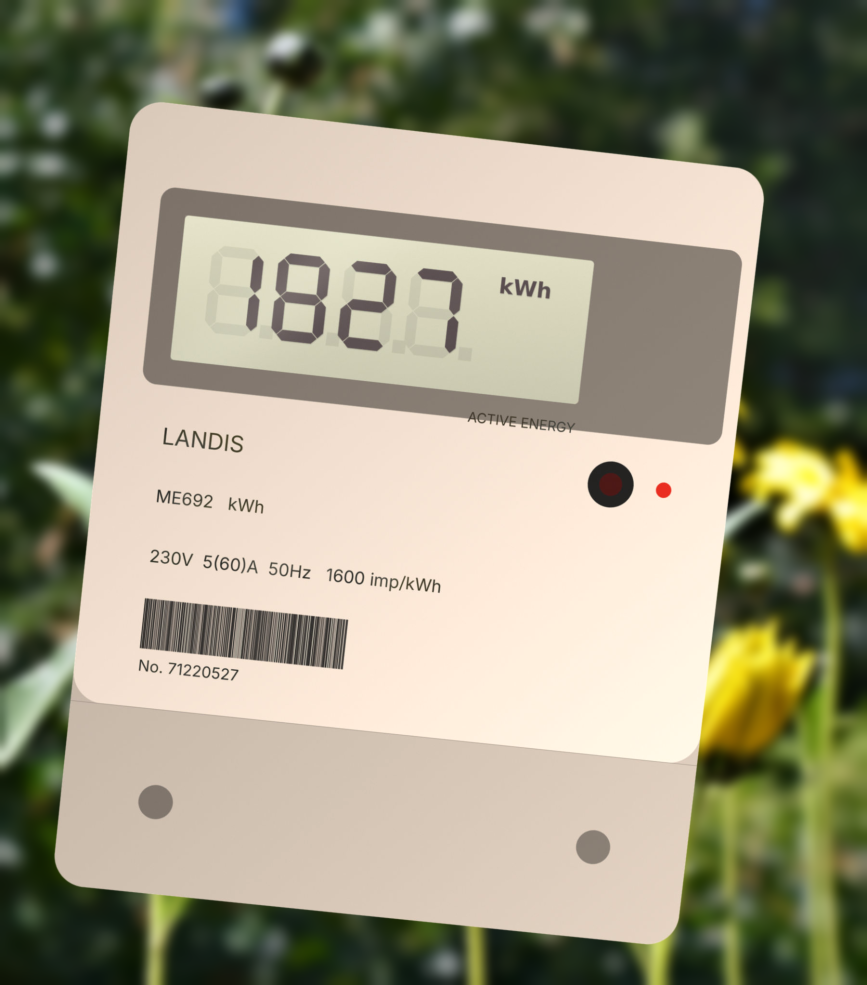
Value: 1827 kWh
